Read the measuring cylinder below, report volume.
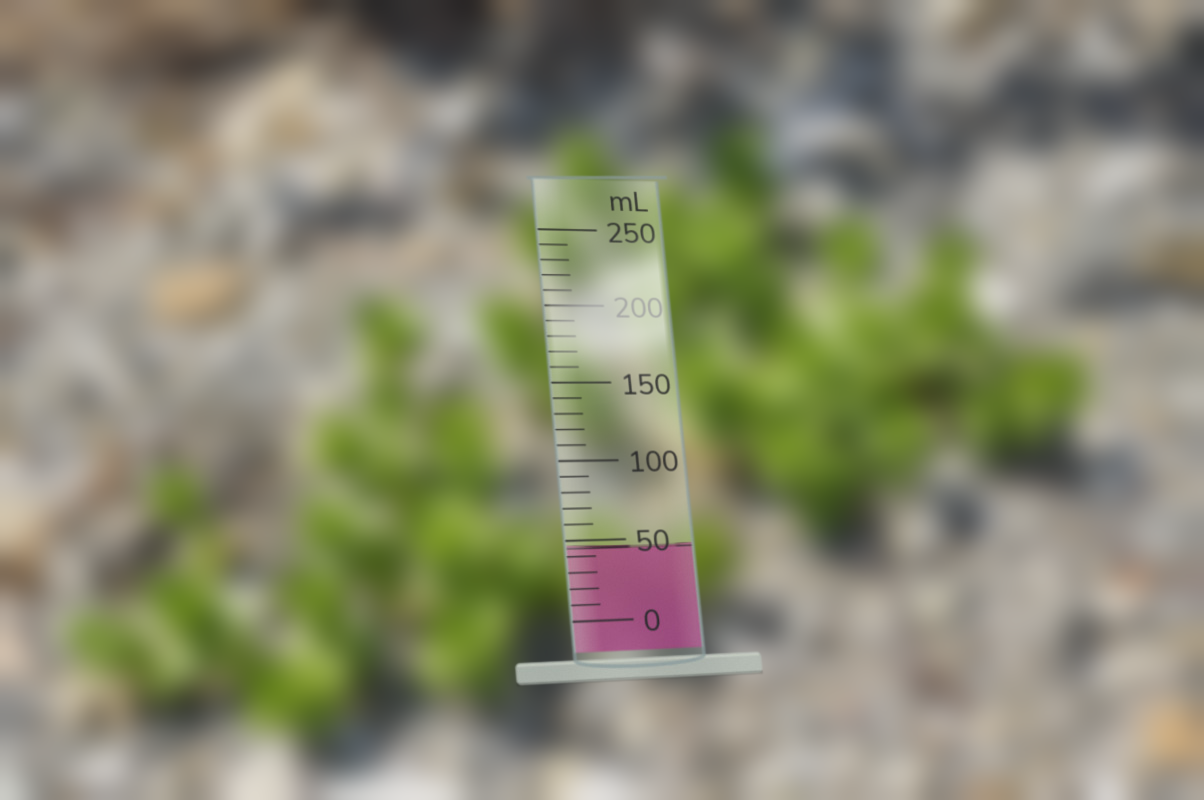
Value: 45 mL
